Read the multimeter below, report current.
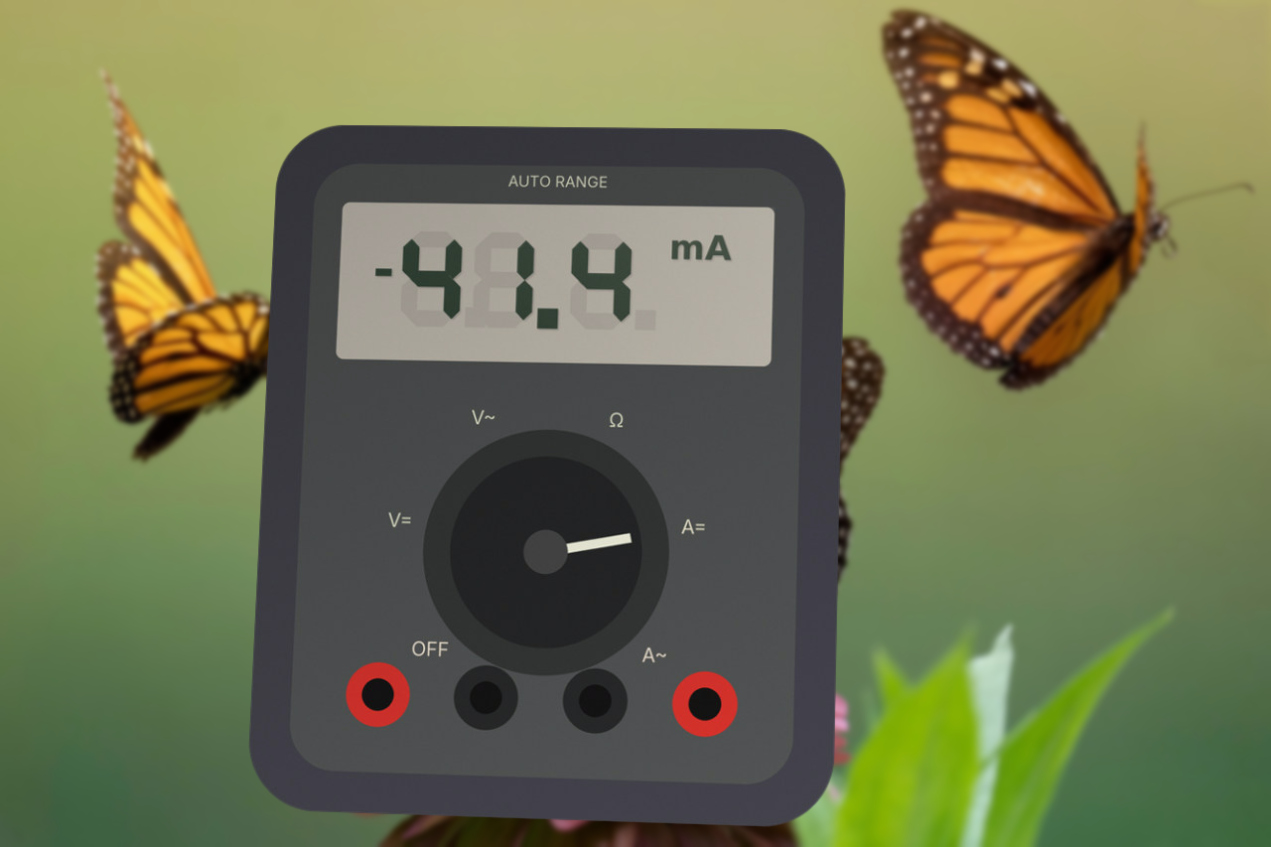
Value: -41.4 mA
